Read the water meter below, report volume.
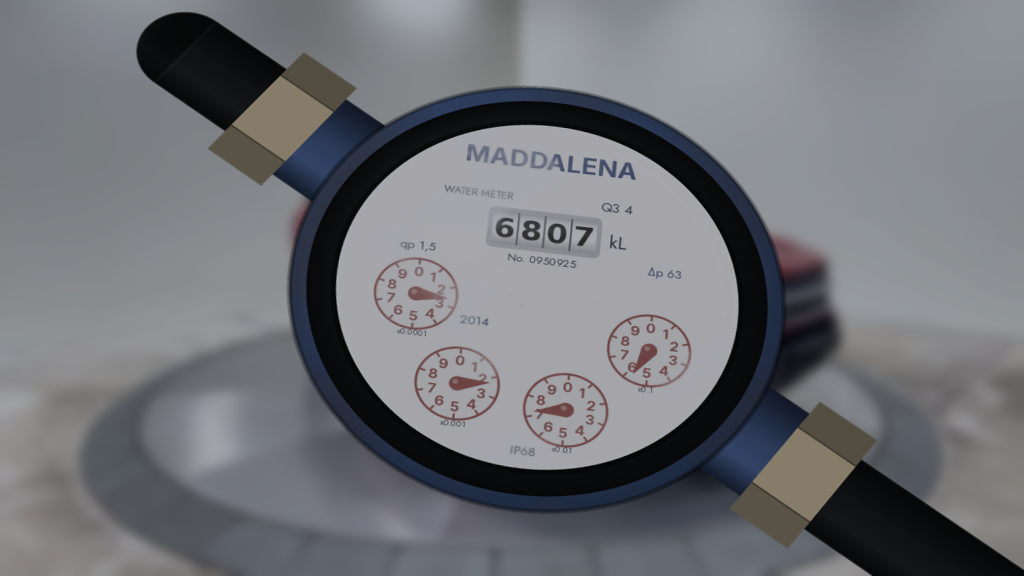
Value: 6807.5722 kL
